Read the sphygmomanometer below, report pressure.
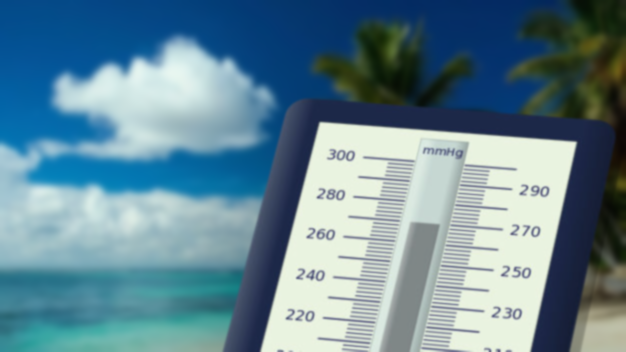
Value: 270 mmHg
